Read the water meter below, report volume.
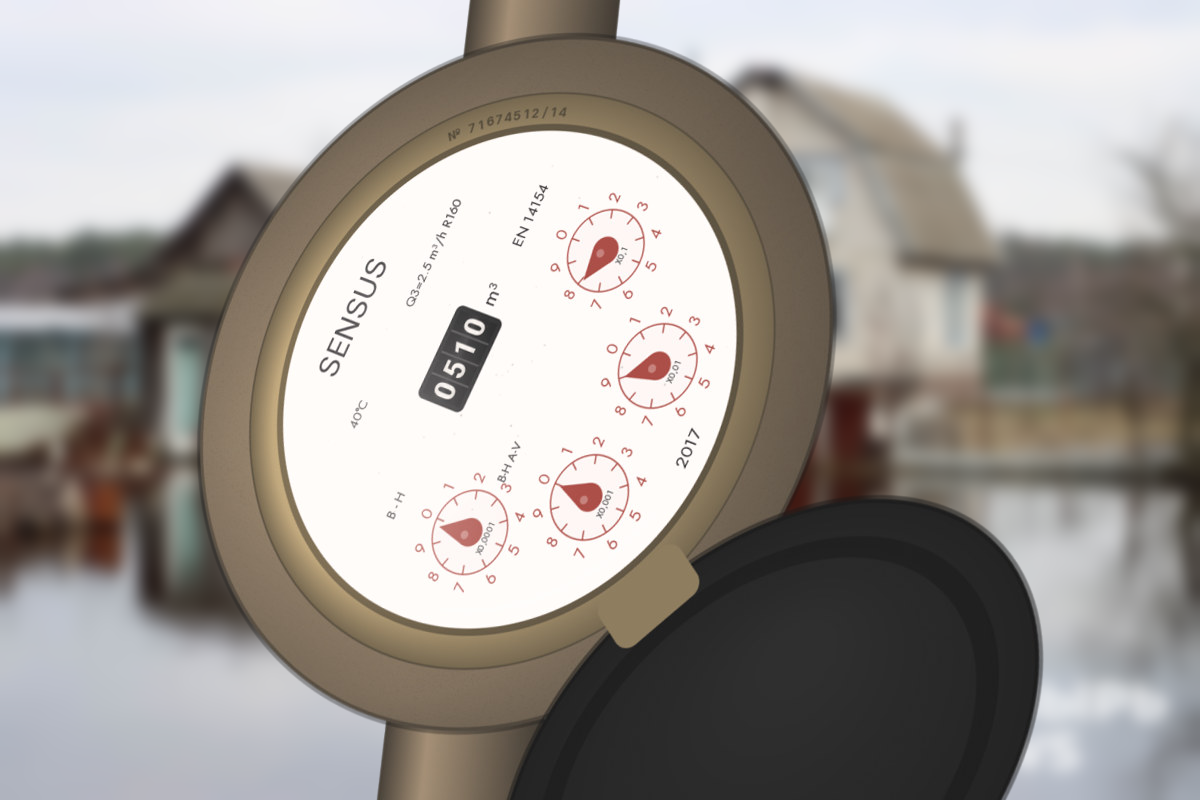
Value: 510.7899 m³
